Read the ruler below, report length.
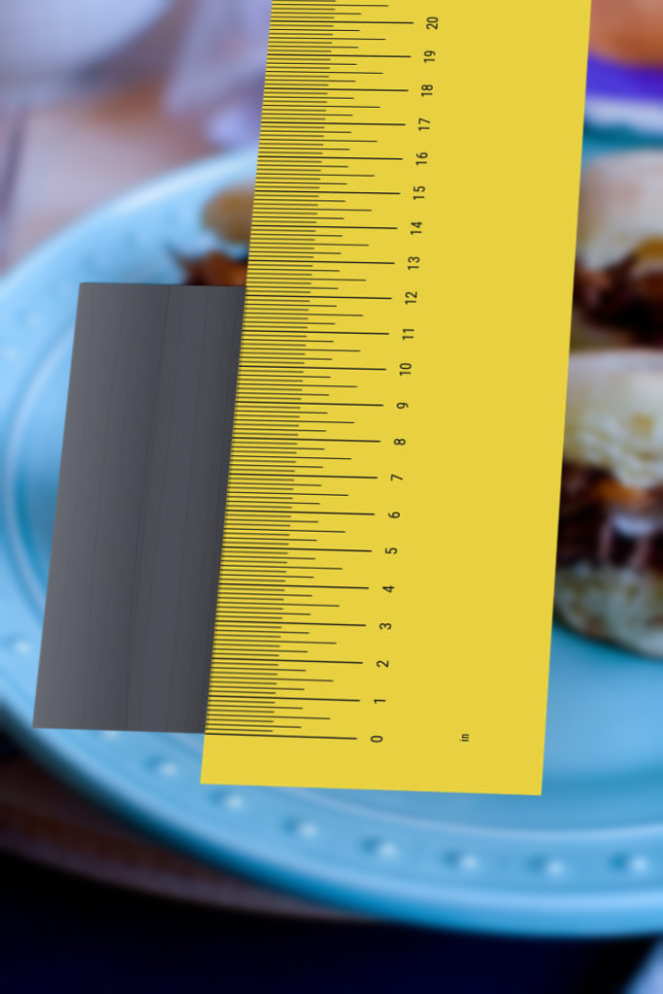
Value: 12.25 in
